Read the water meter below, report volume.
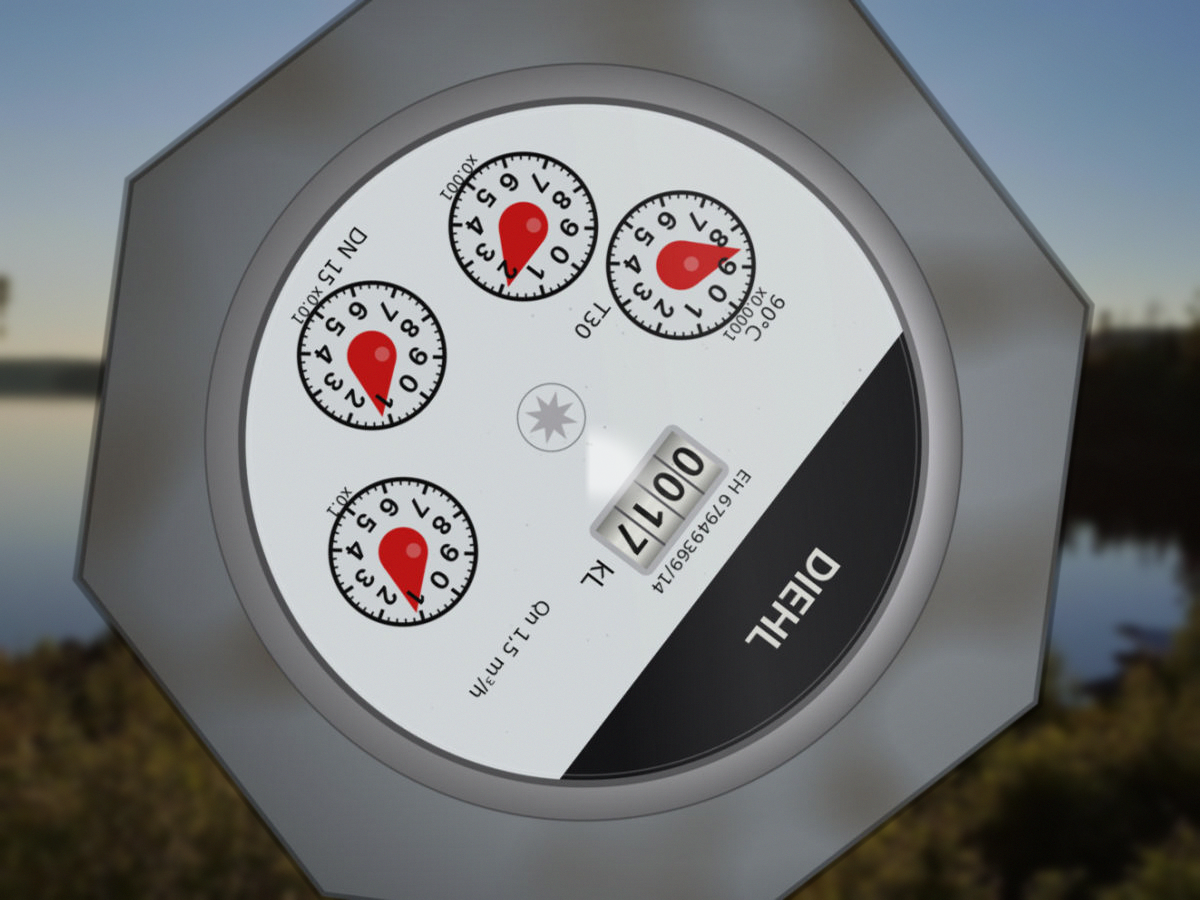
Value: 17.1118 kL
